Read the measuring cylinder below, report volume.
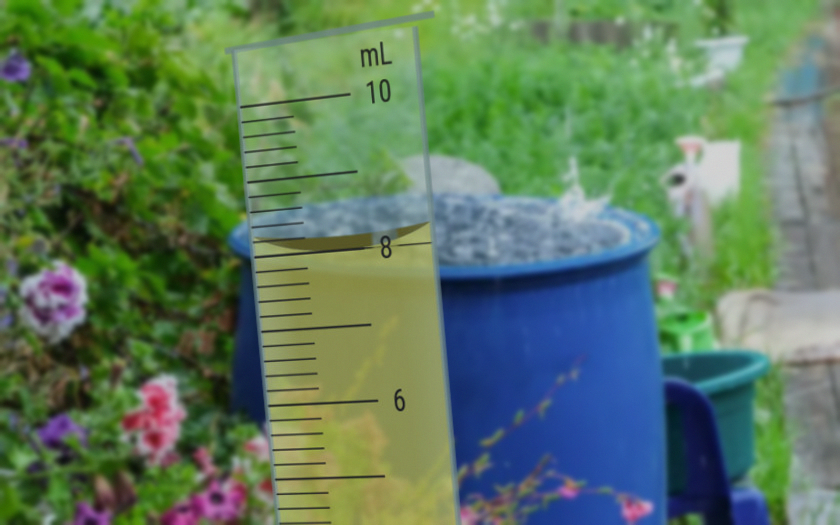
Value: 8 mL
